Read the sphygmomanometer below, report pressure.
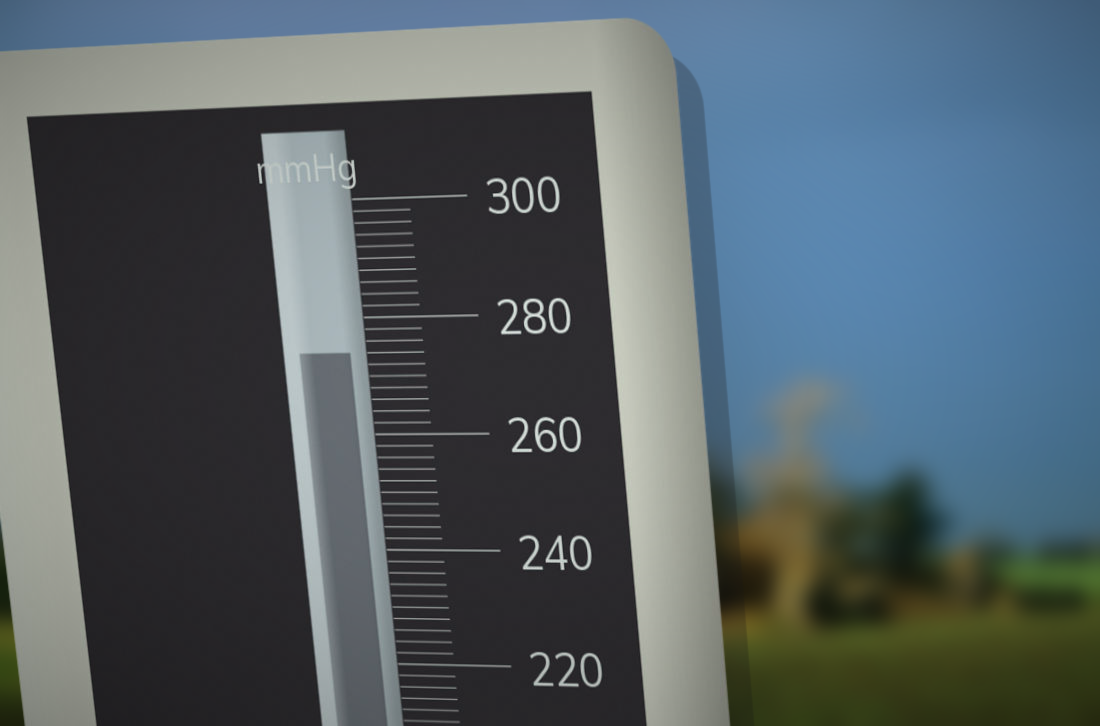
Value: 274 mmHg
